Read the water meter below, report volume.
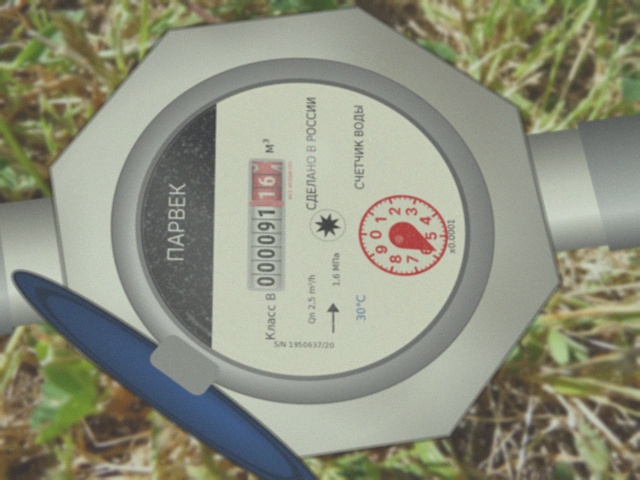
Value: 91.1635 m³
